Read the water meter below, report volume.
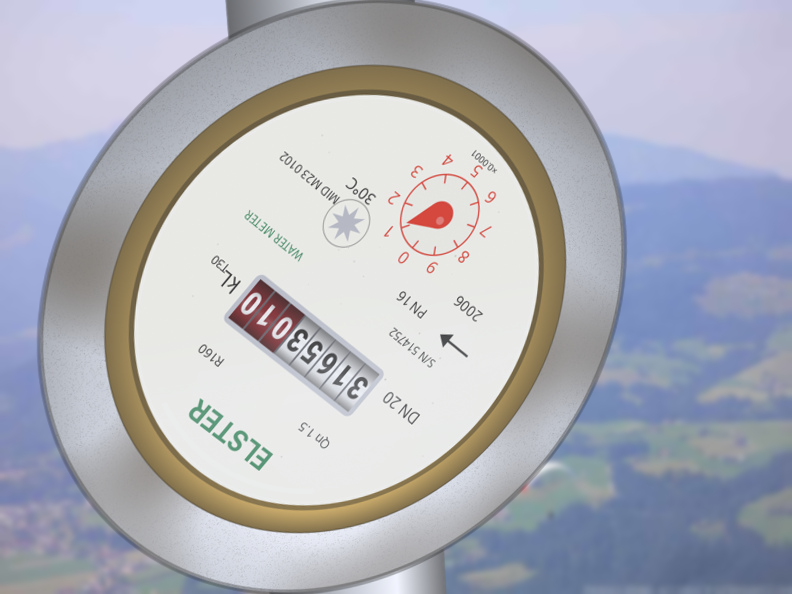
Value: 31653.0101 kL
